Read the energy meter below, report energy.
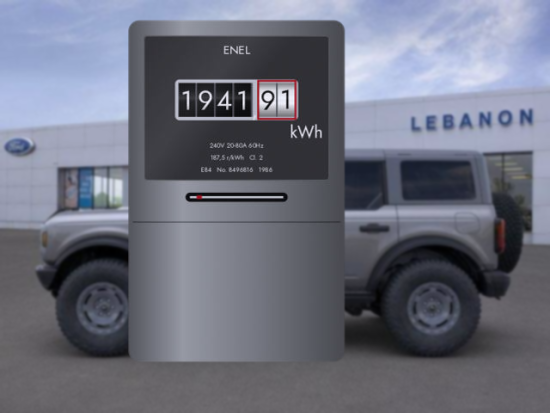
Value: 1941.91 kWh
